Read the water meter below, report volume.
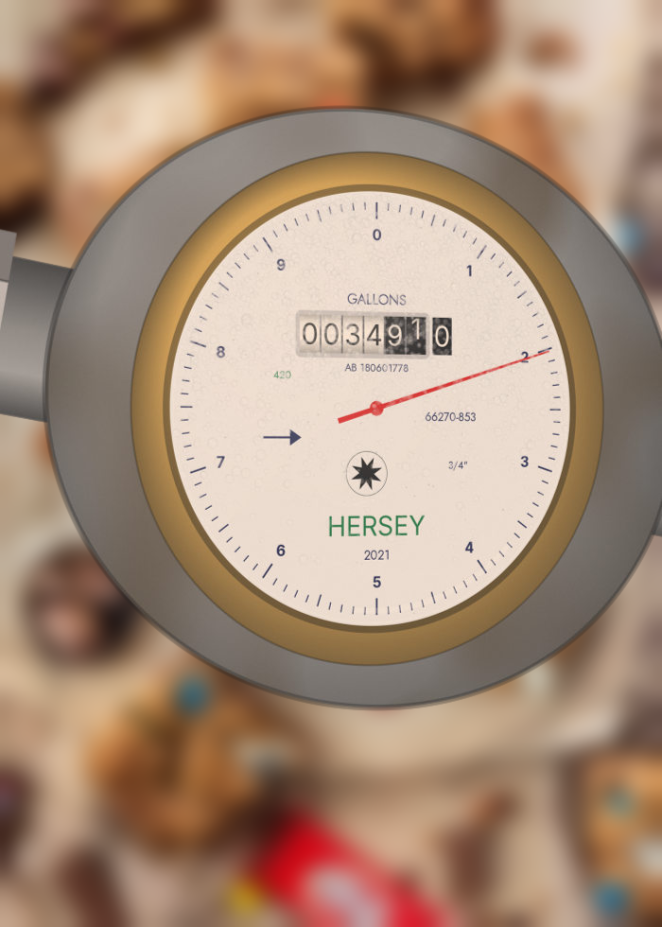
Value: 34912.0 gal
